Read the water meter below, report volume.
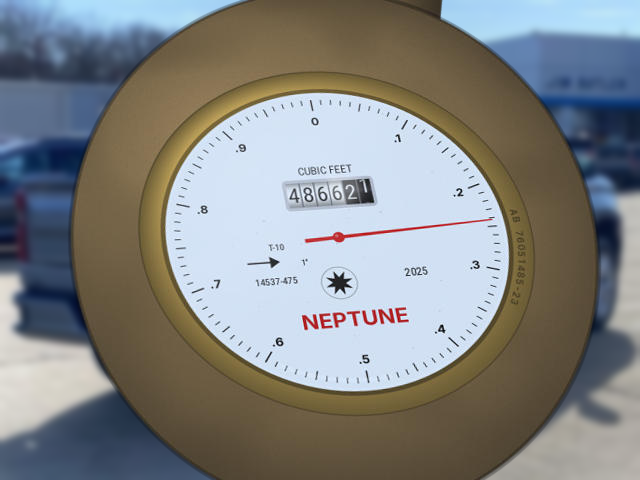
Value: 486621.24 ft³
